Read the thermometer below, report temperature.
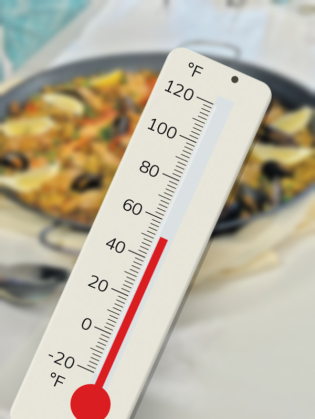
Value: 52 °F
